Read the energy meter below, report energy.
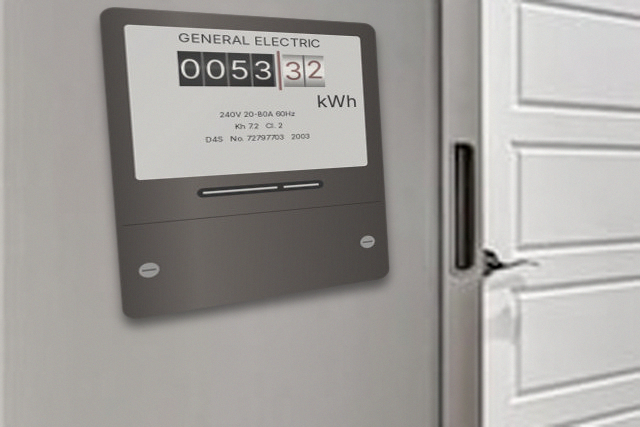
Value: 53.32 kWh
